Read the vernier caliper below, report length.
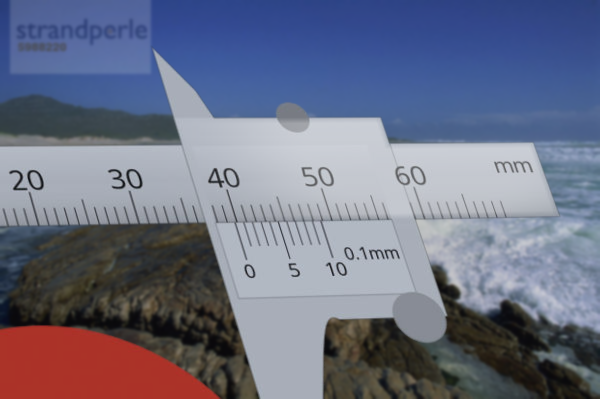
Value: 39.8 mm
